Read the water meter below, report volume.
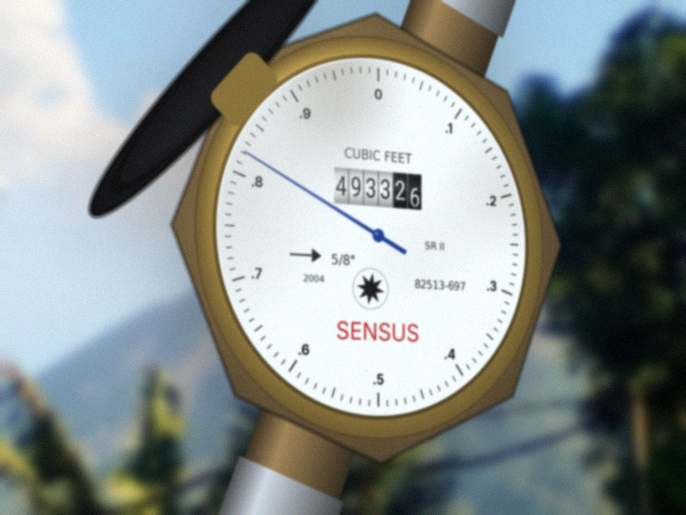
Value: 493325.82 ft³
